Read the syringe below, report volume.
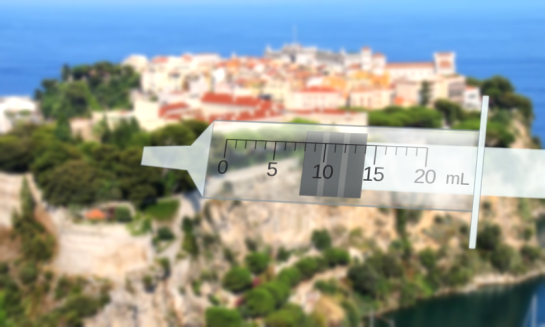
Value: 8 mL
